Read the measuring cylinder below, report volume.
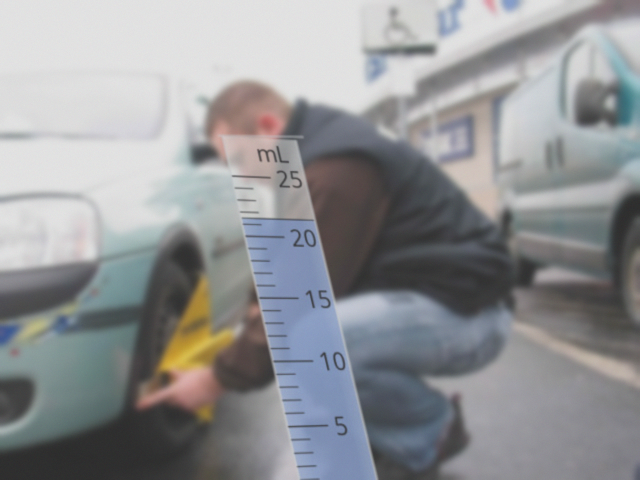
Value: 21.5 mL
